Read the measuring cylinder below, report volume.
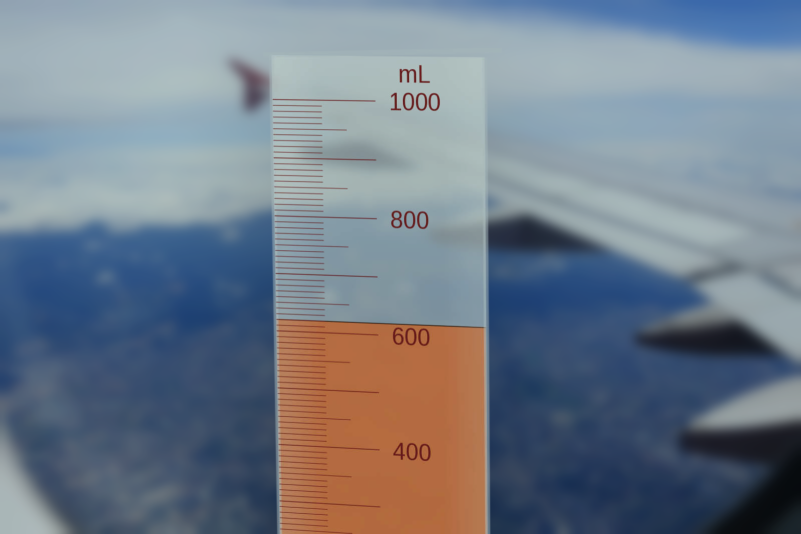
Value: 620 mL
